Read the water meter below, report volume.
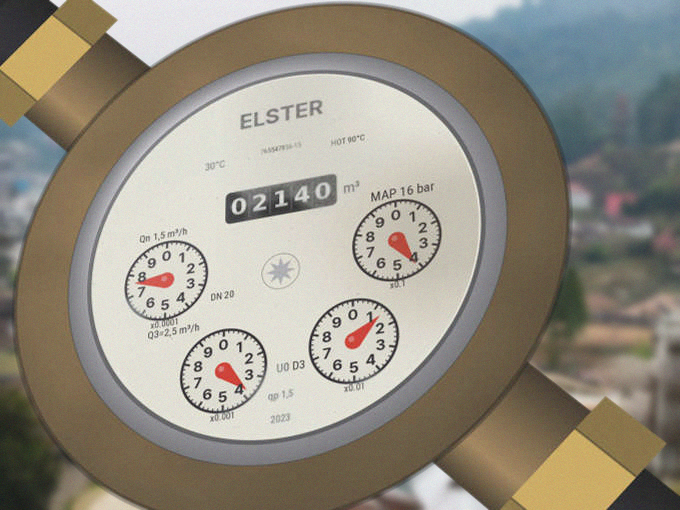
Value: 2140.4137 m³
